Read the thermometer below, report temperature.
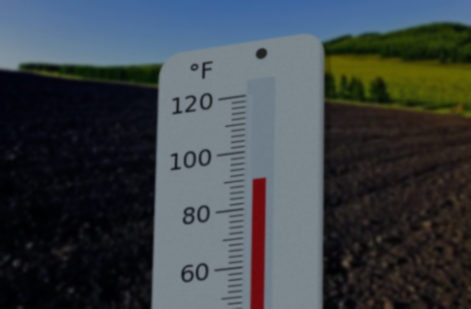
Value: 90 °F
